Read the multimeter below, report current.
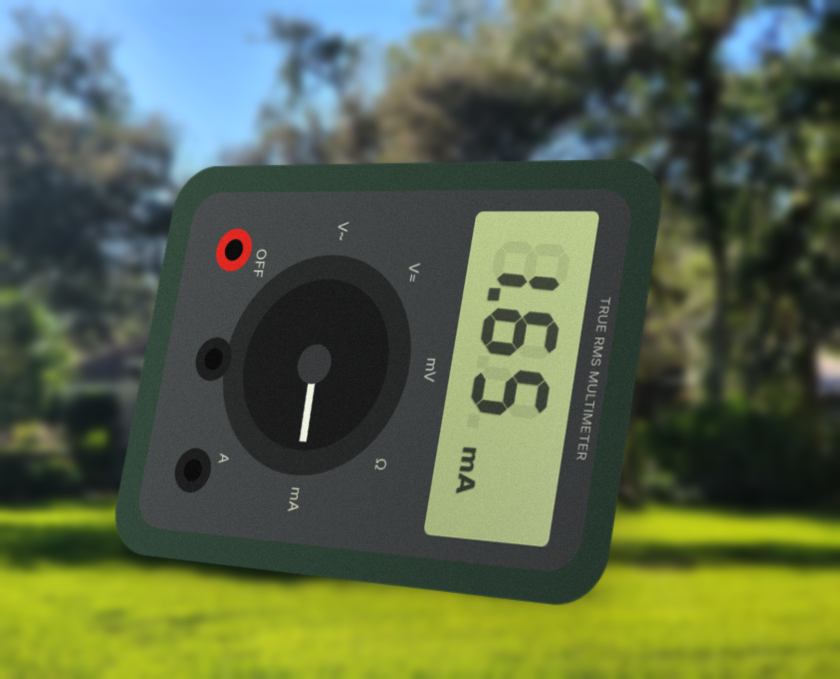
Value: 1.65 mA
